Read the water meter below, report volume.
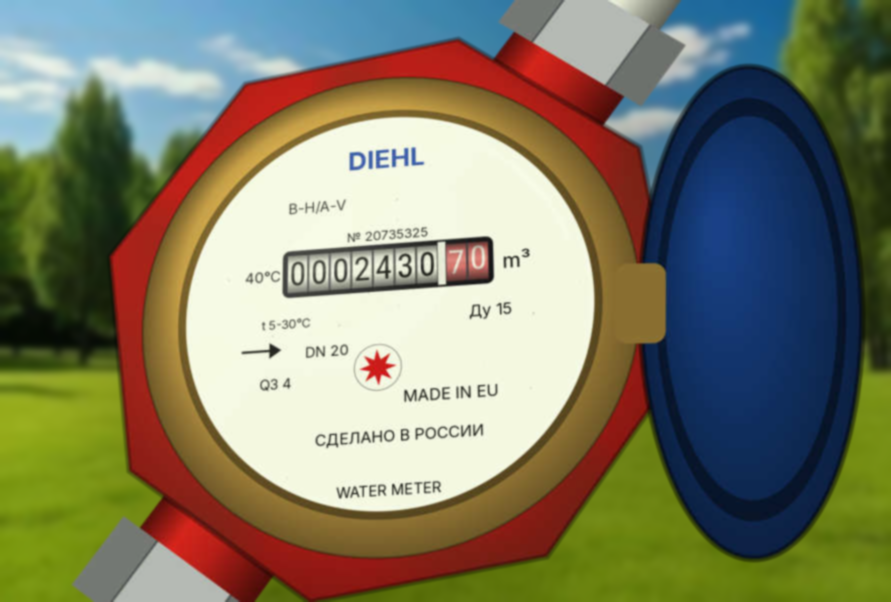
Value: 2430.70 m³
